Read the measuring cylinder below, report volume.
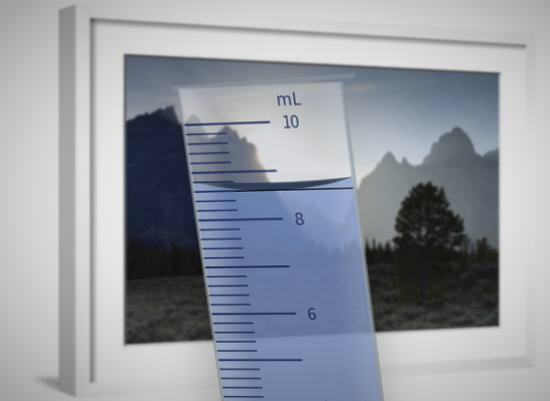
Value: 8.6 mL
